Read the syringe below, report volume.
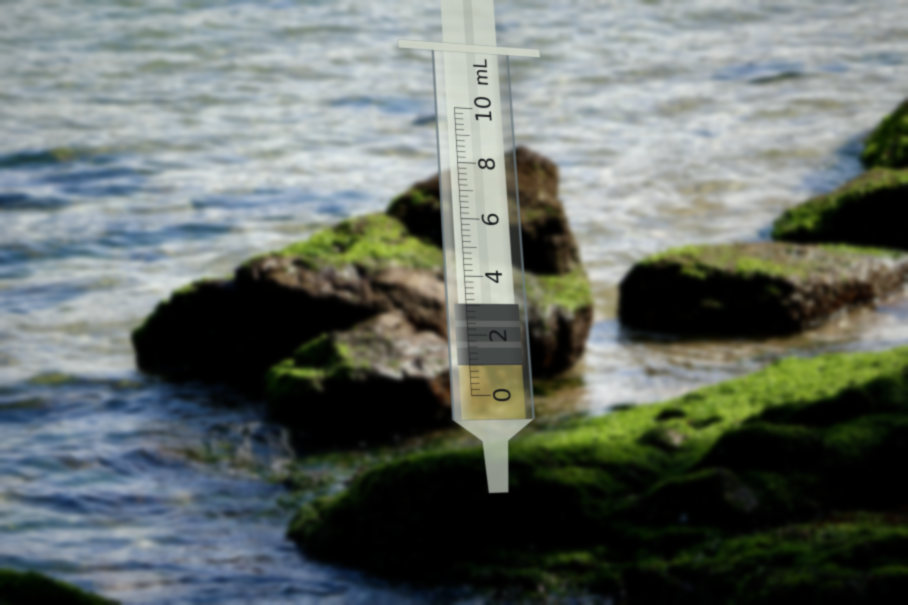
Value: 1 mL
